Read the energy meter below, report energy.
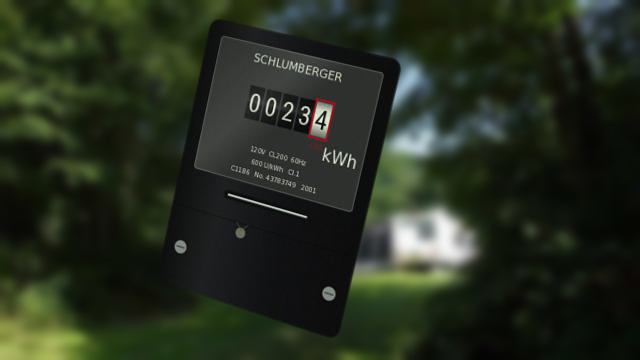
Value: 23.4 kWh
